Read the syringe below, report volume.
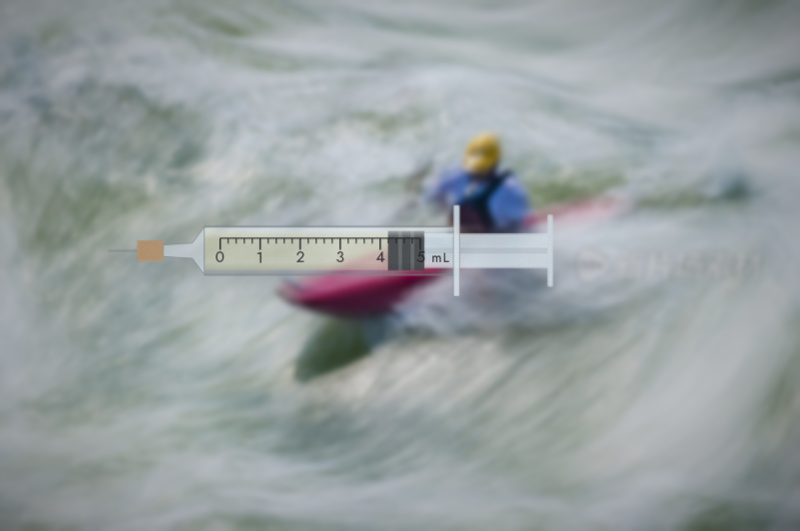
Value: 4.2 mL
